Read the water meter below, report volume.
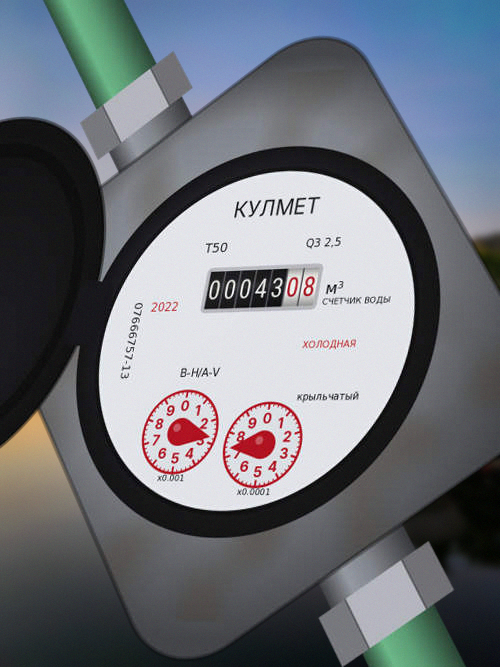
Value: 43.0827 m³
